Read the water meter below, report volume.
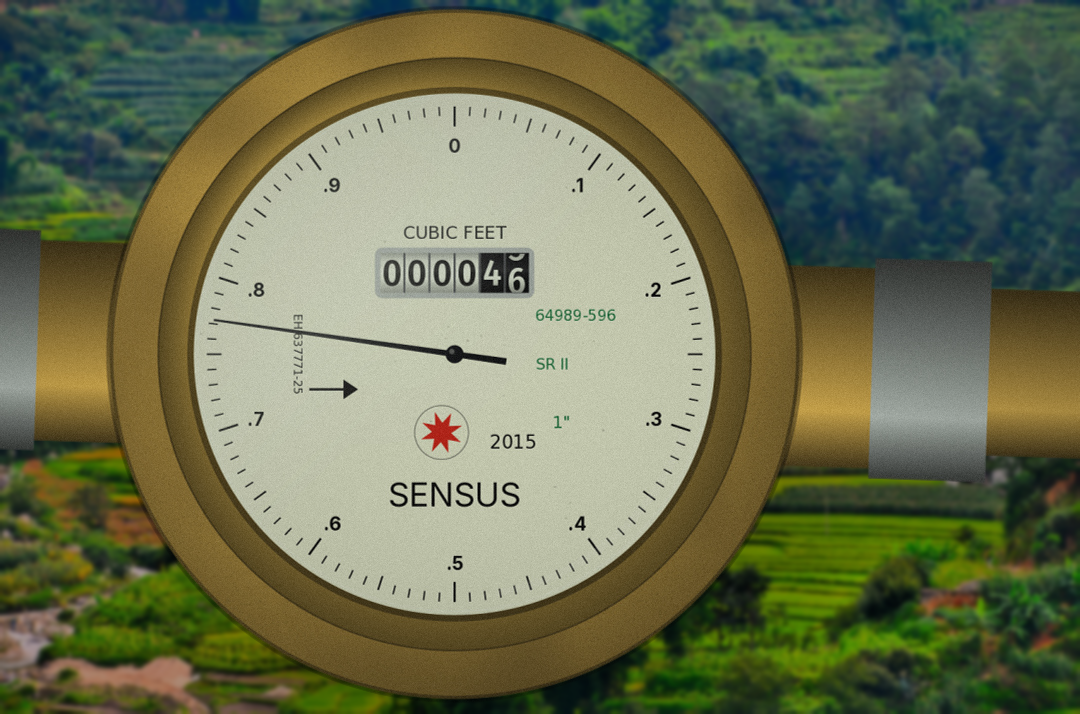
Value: 45.77 ft³
